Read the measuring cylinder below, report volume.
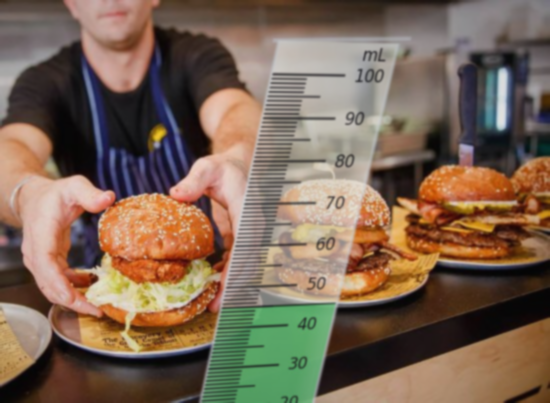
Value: 45 mL
